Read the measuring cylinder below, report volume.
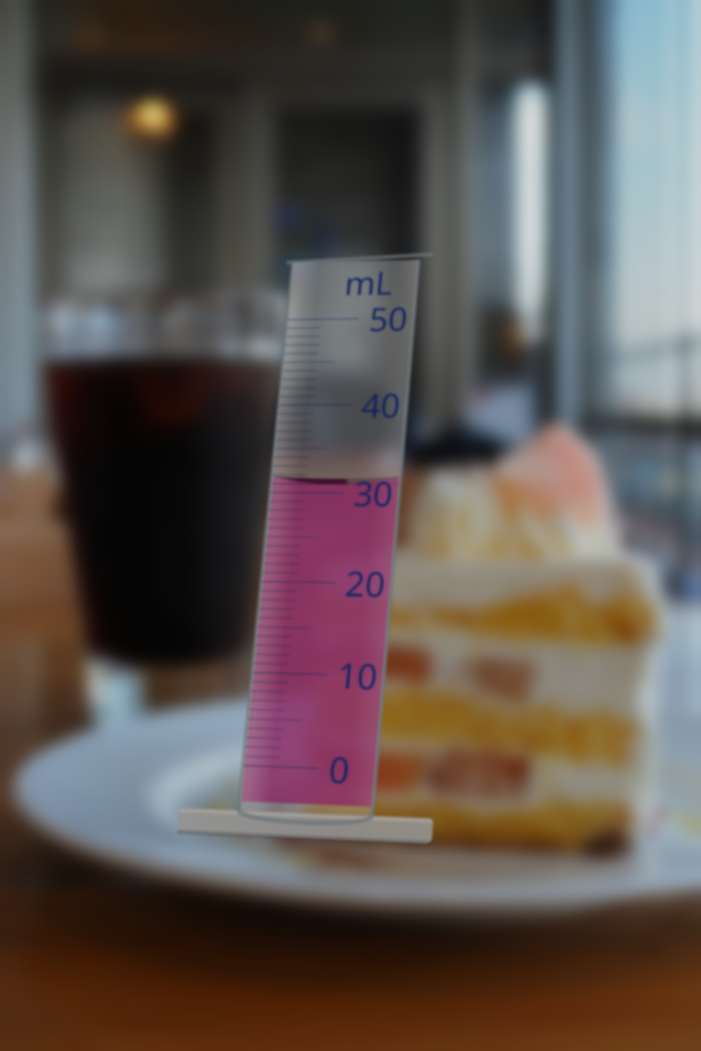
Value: 31 mL
